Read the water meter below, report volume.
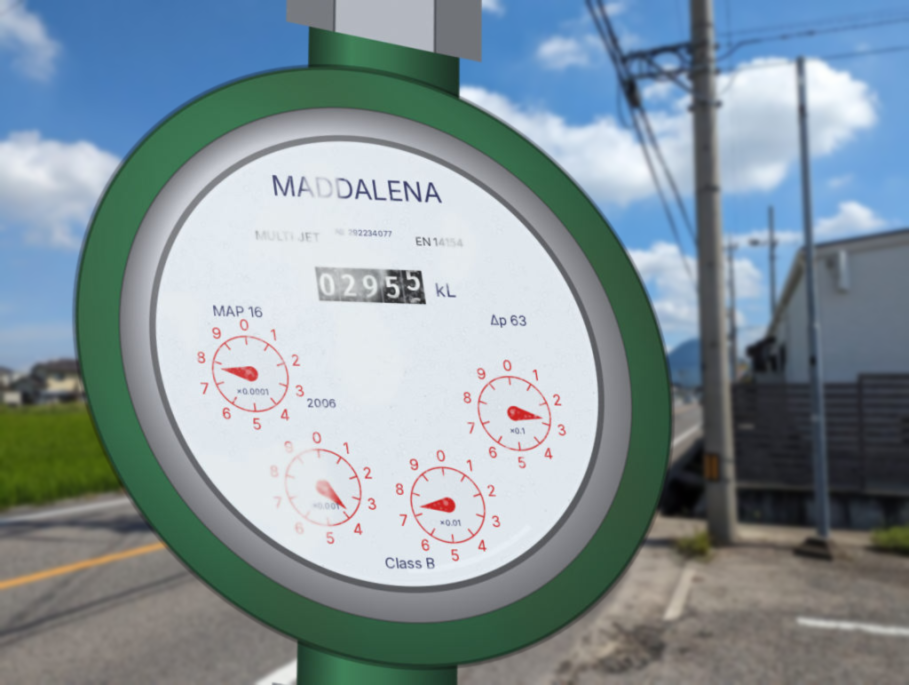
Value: 2955.2737 kL
